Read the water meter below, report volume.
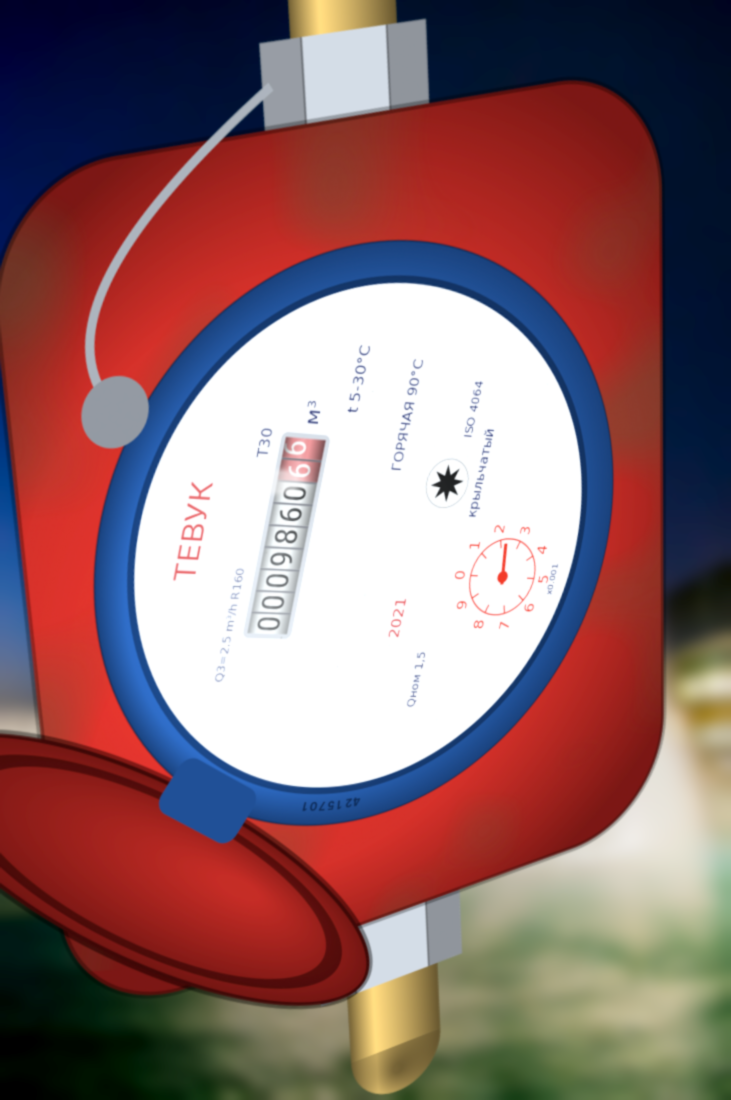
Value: 9860.662 m³
